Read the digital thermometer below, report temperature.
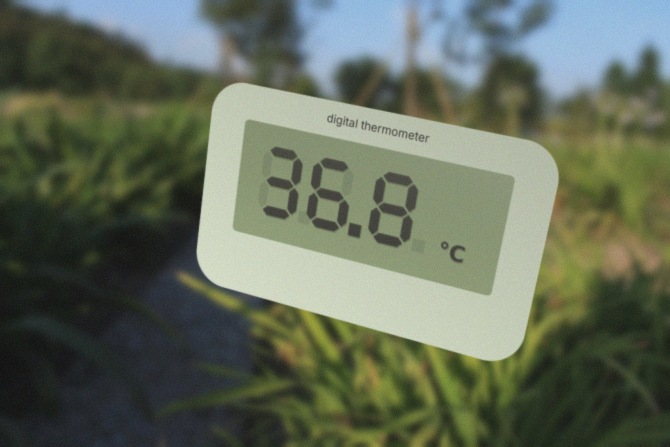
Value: 36.8 °C
